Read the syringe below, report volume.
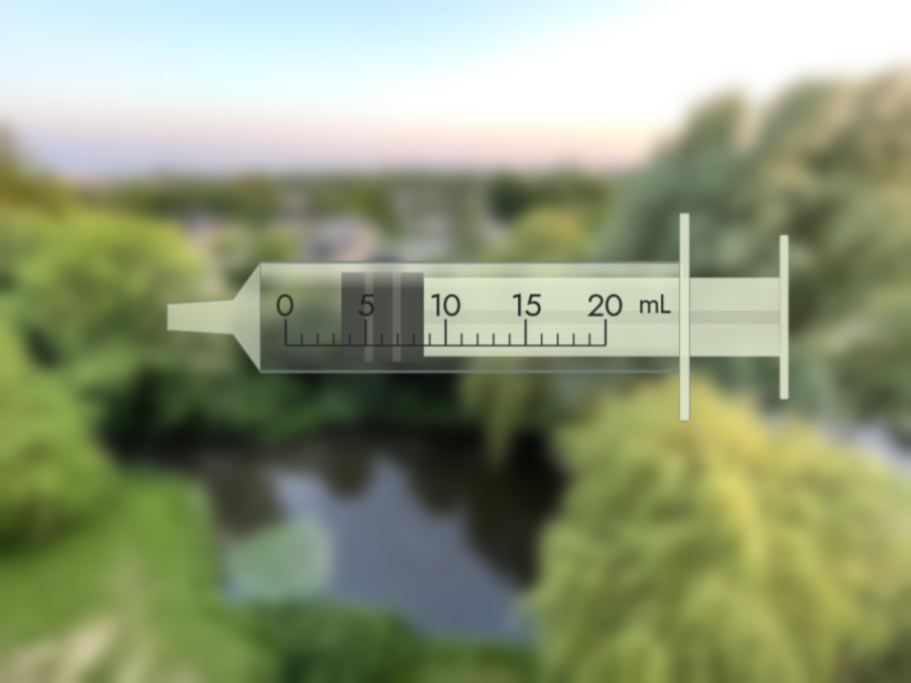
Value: 3.5 mL
